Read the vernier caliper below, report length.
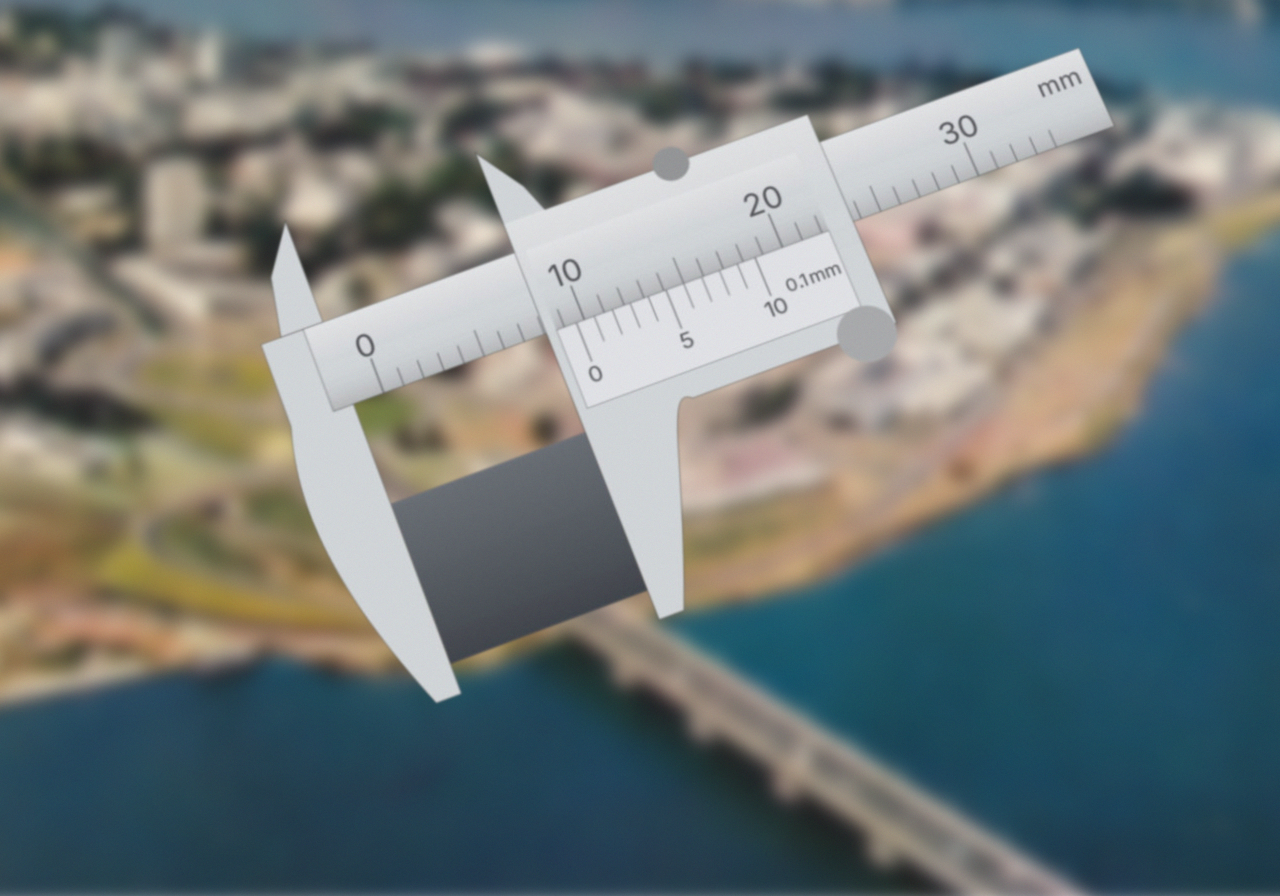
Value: 9.6 mm
